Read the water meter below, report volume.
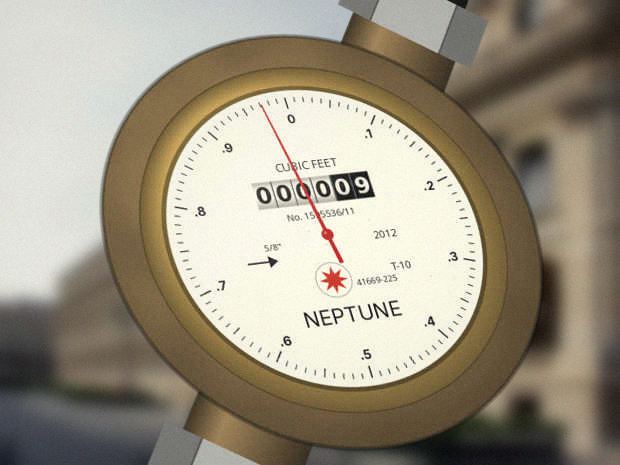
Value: 8.97 ft³
